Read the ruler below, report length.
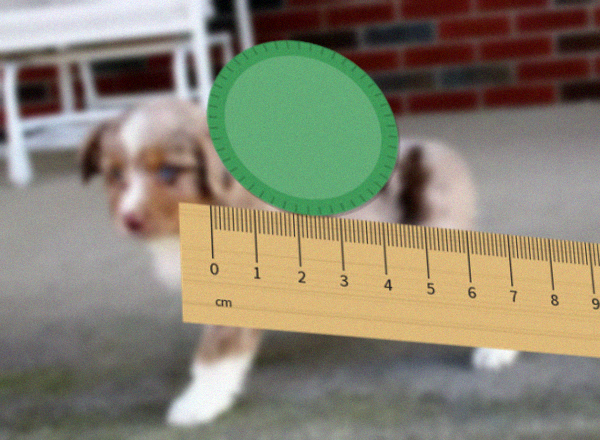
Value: 4.5 cm
